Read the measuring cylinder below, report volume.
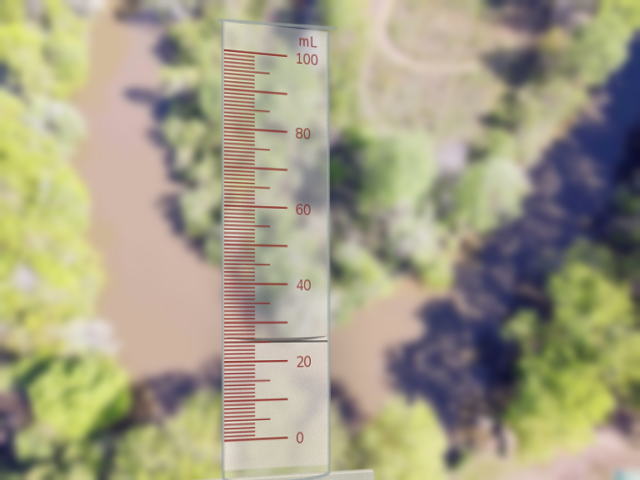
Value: 25 mL
